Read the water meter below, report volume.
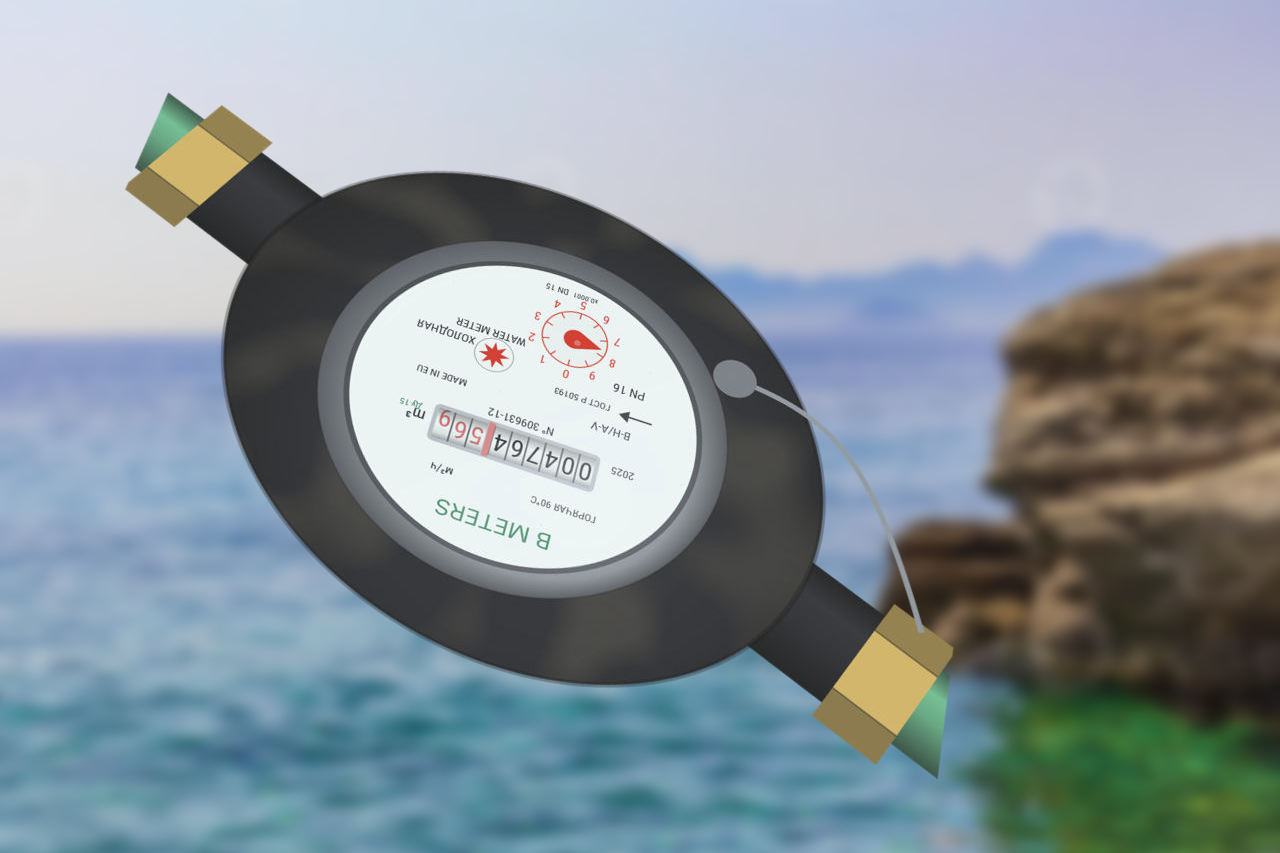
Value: 4764.5687 m³
